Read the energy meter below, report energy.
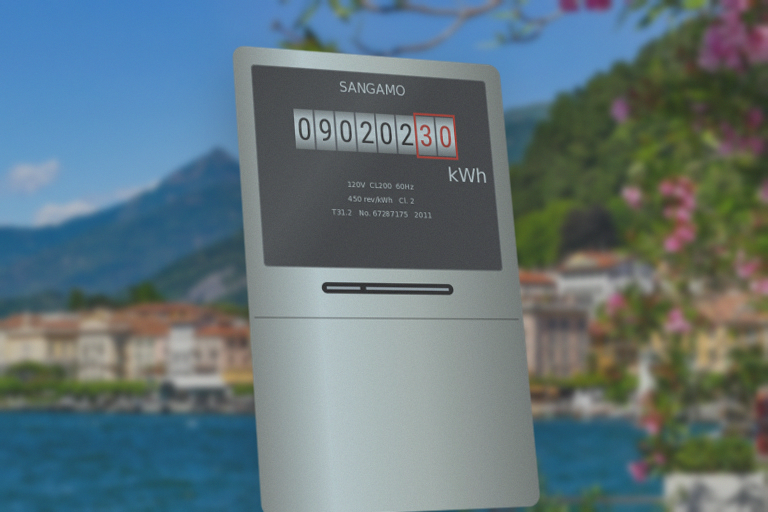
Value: 90202.30 kWh
